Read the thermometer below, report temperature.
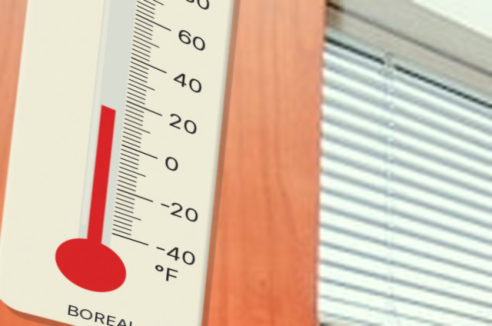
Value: 14 °F
